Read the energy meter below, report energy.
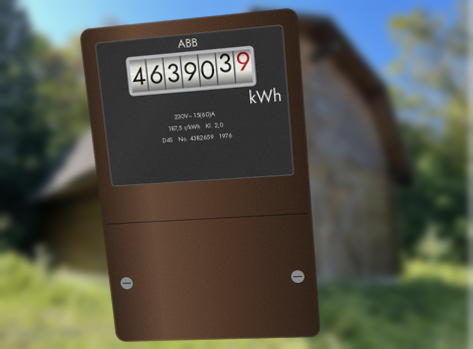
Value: 463903.9 kWh
